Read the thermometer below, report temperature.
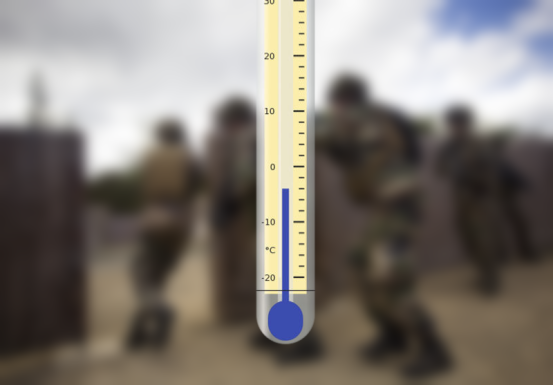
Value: -4 °C
